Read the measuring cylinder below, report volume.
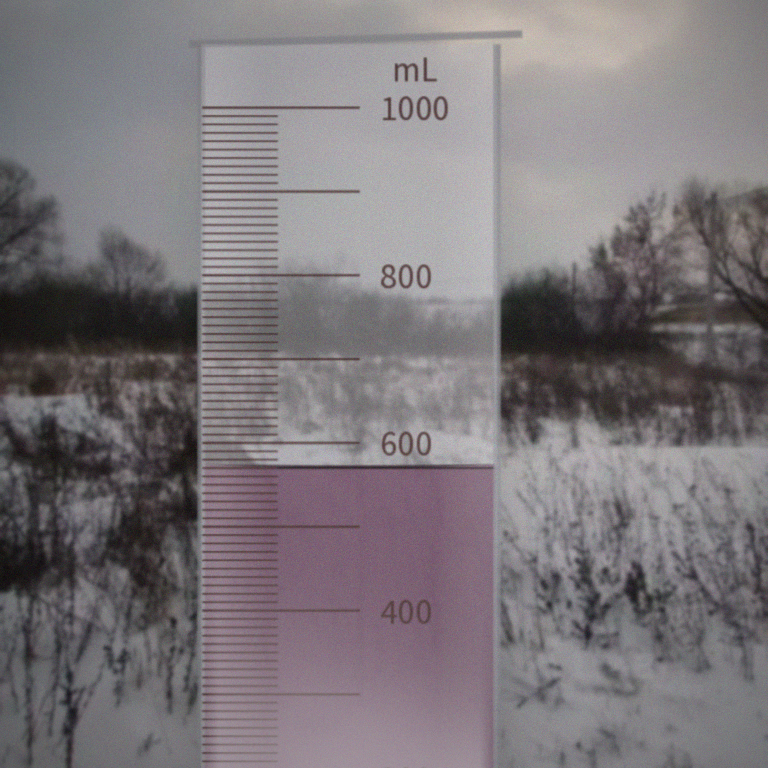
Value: 570 mL
